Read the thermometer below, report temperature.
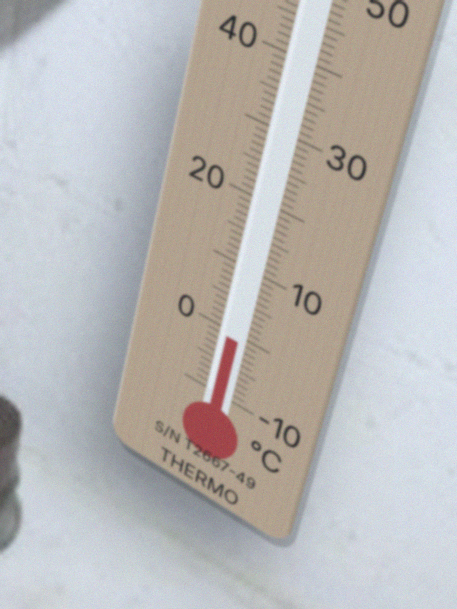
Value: -1 °C
